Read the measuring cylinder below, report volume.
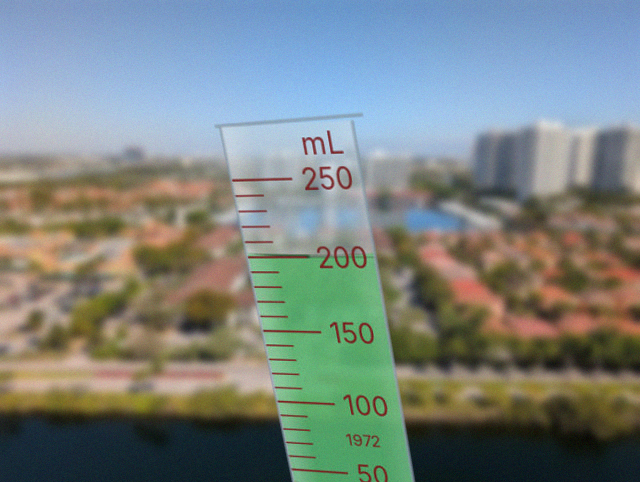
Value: 200 mL
